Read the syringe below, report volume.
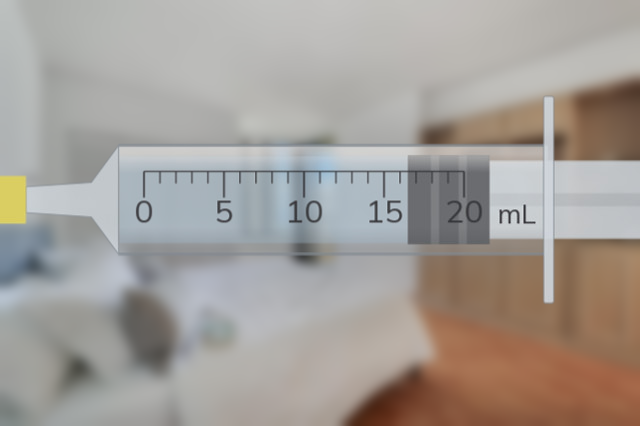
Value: 16.5 mL
